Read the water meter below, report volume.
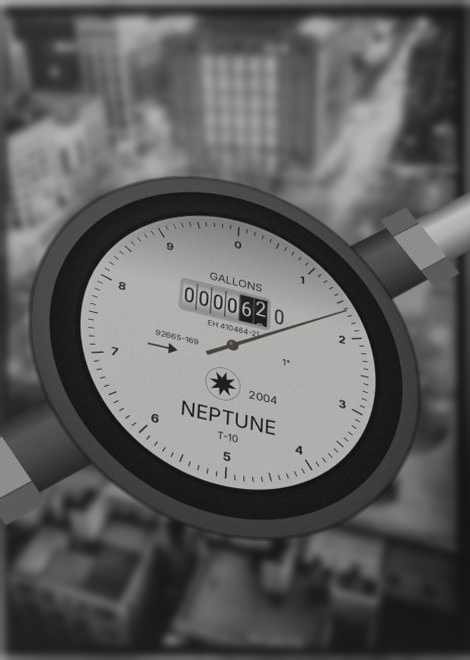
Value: 621.6 gal
